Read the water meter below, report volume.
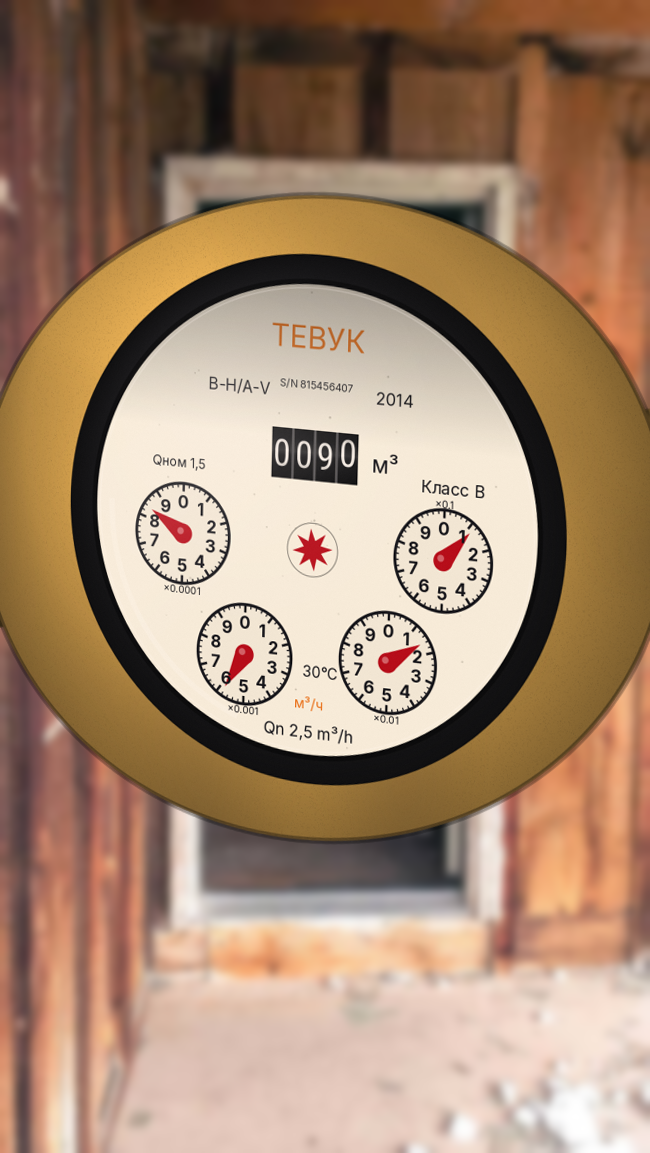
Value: 90.1158 m³
